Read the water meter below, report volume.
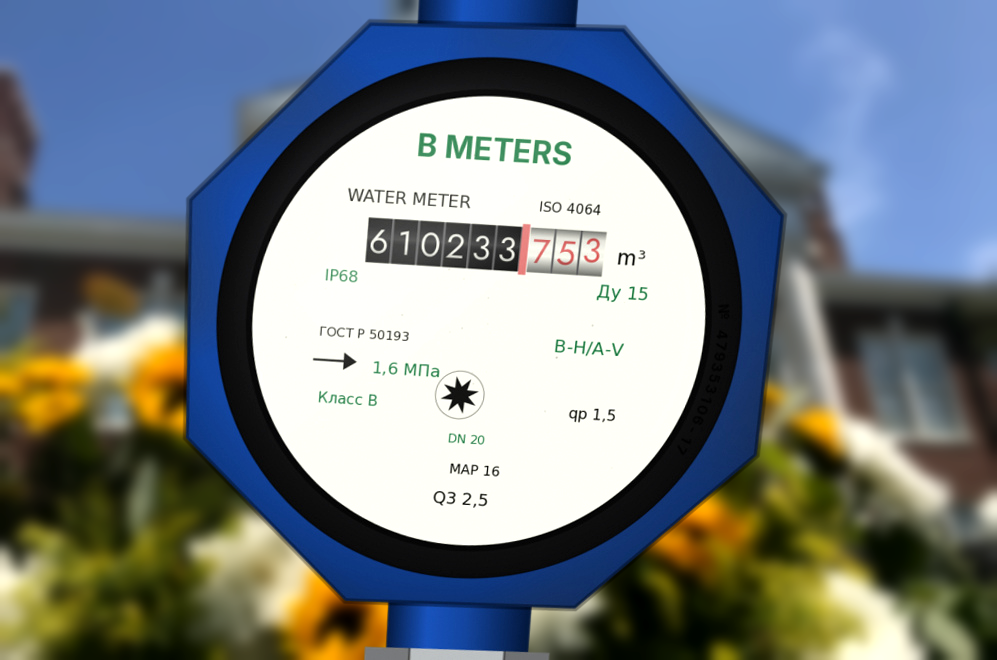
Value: 610233.753 m³
